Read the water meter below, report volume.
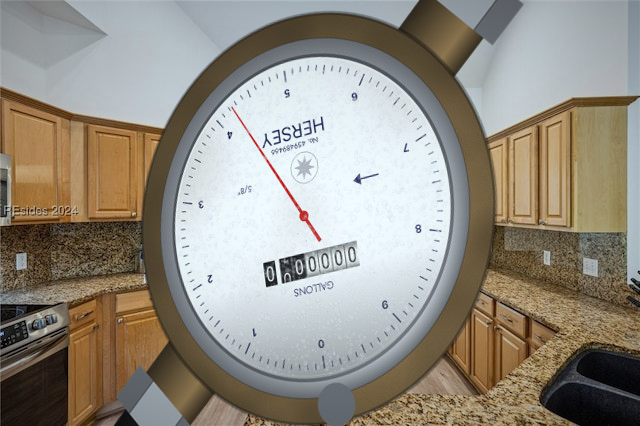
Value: 4.2 gal
